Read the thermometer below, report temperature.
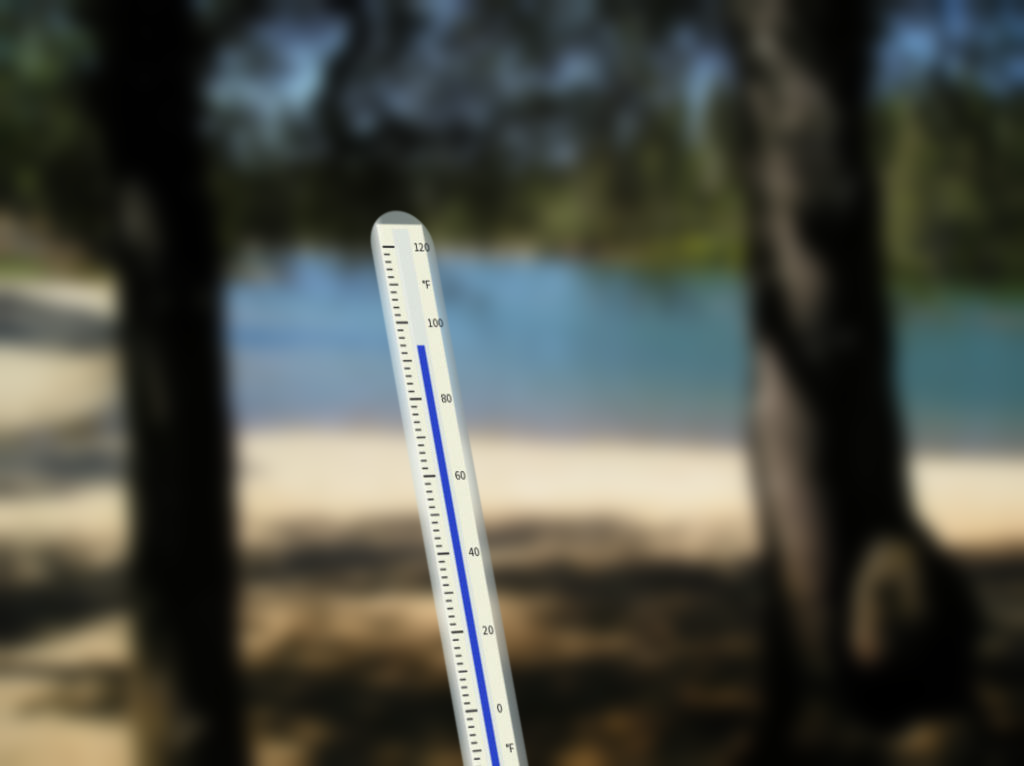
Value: 94 °F
